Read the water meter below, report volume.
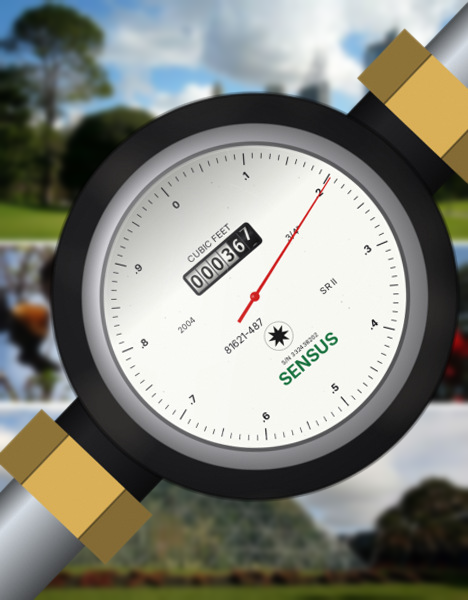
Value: 367.20 ft³
